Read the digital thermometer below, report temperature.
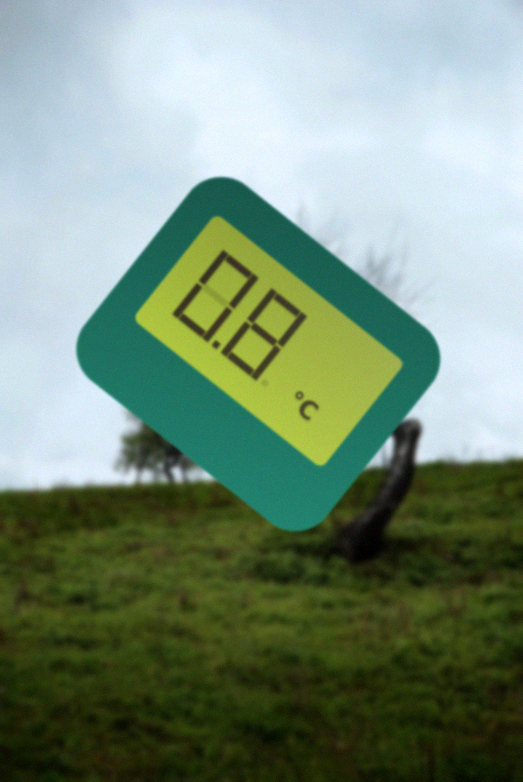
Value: 0.8 °C
